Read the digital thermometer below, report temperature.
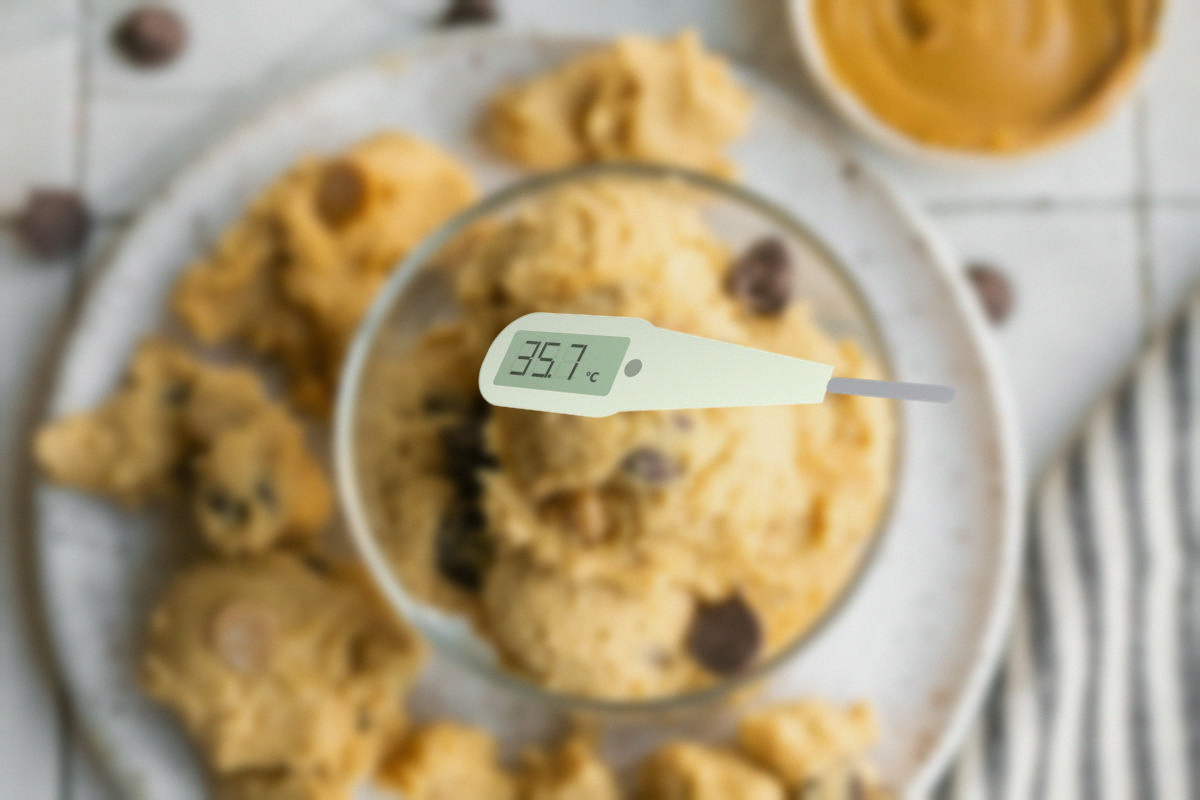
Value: 35.7 °C
